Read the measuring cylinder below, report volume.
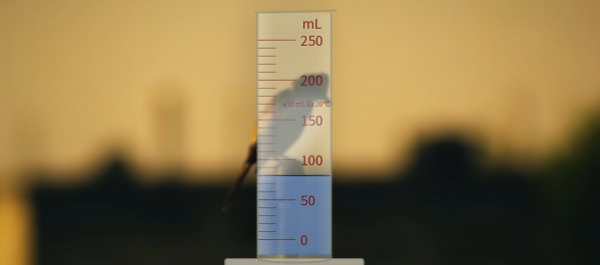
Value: 80 mL
